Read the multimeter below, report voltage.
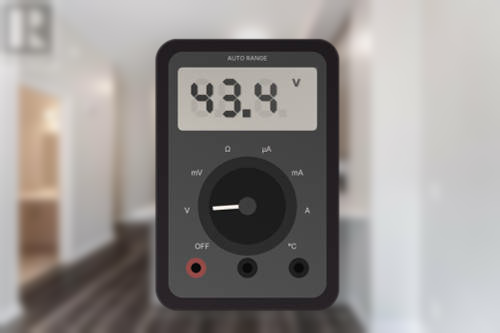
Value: 43.4 V
